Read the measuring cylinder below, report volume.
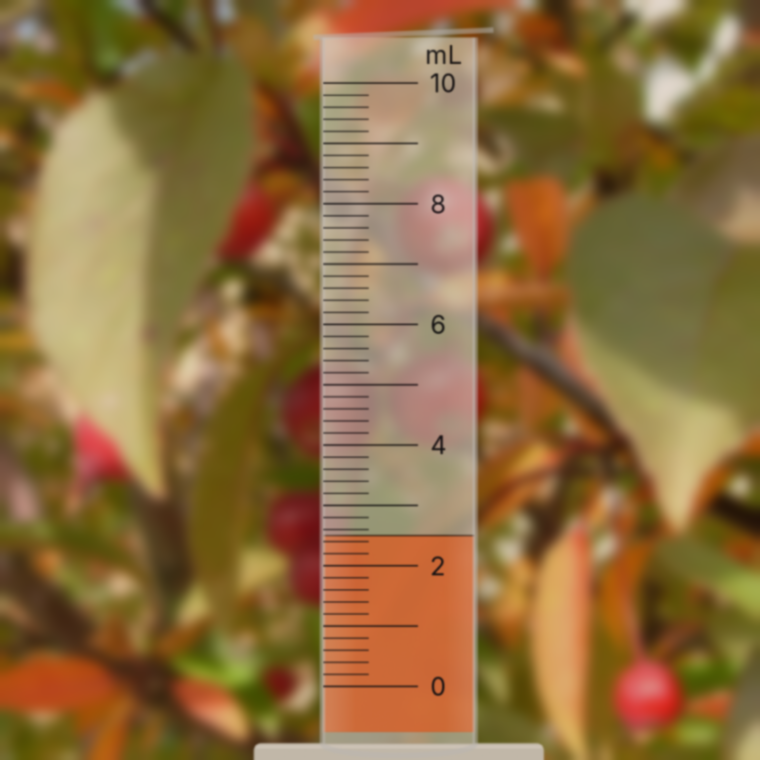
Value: 2.5 mL
